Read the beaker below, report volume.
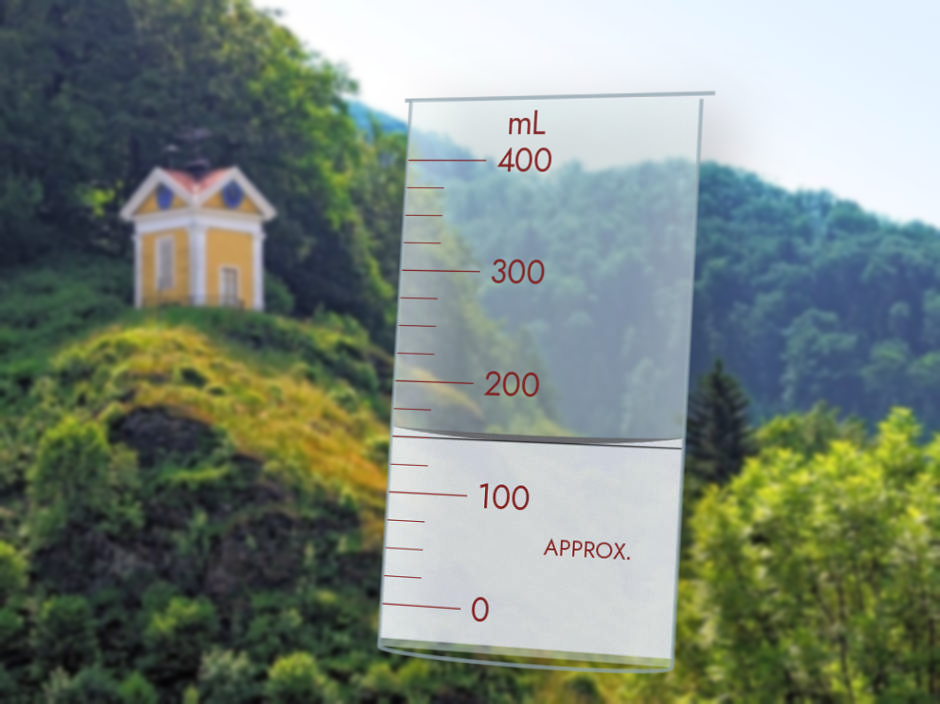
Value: 150 mL
